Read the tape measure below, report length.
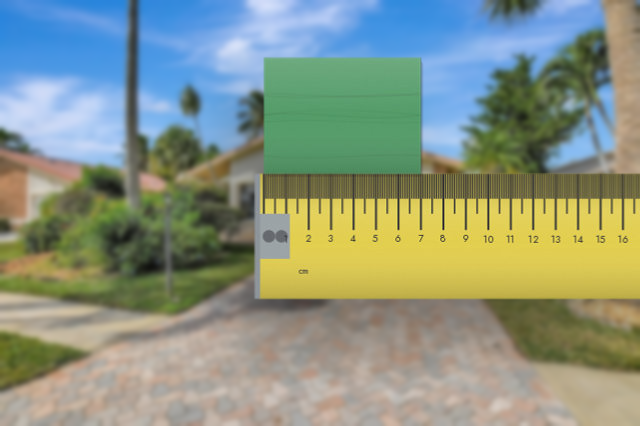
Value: 7 cm
